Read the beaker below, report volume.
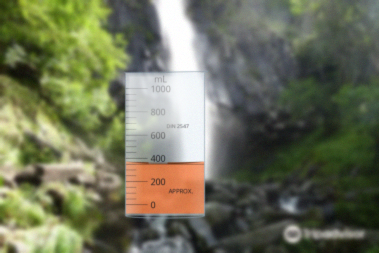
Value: 350 mL
